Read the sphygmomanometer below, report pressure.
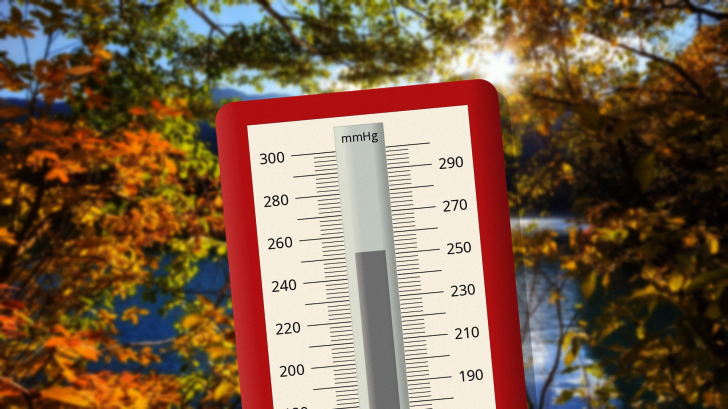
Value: 252 mmHg
